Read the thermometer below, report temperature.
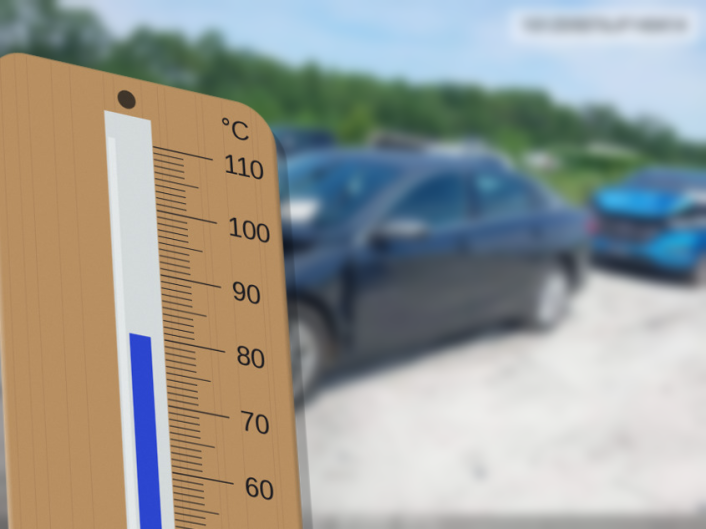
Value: 80 °C
